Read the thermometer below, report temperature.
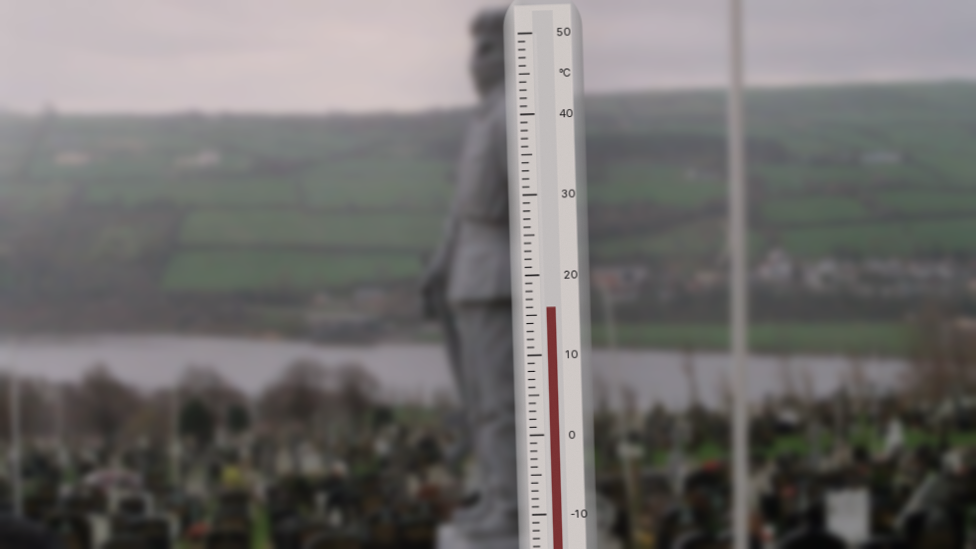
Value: 16 °C
